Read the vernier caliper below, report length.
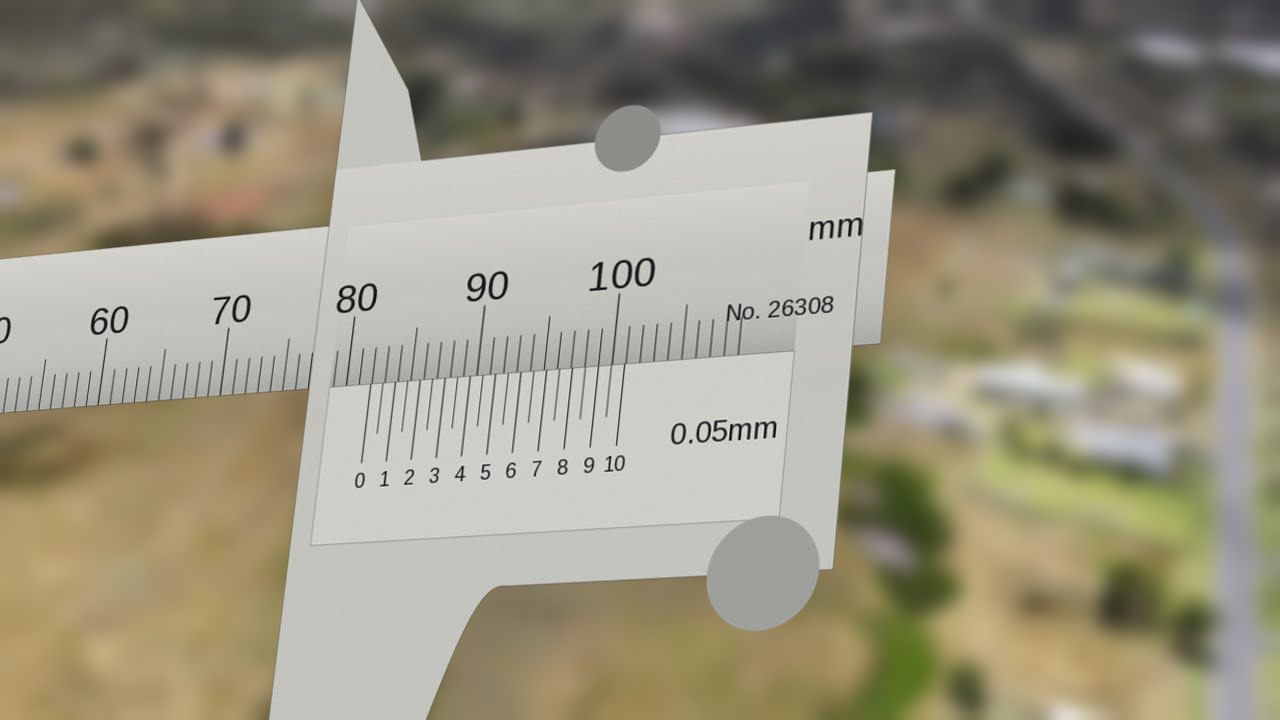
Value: 81.9 mm
